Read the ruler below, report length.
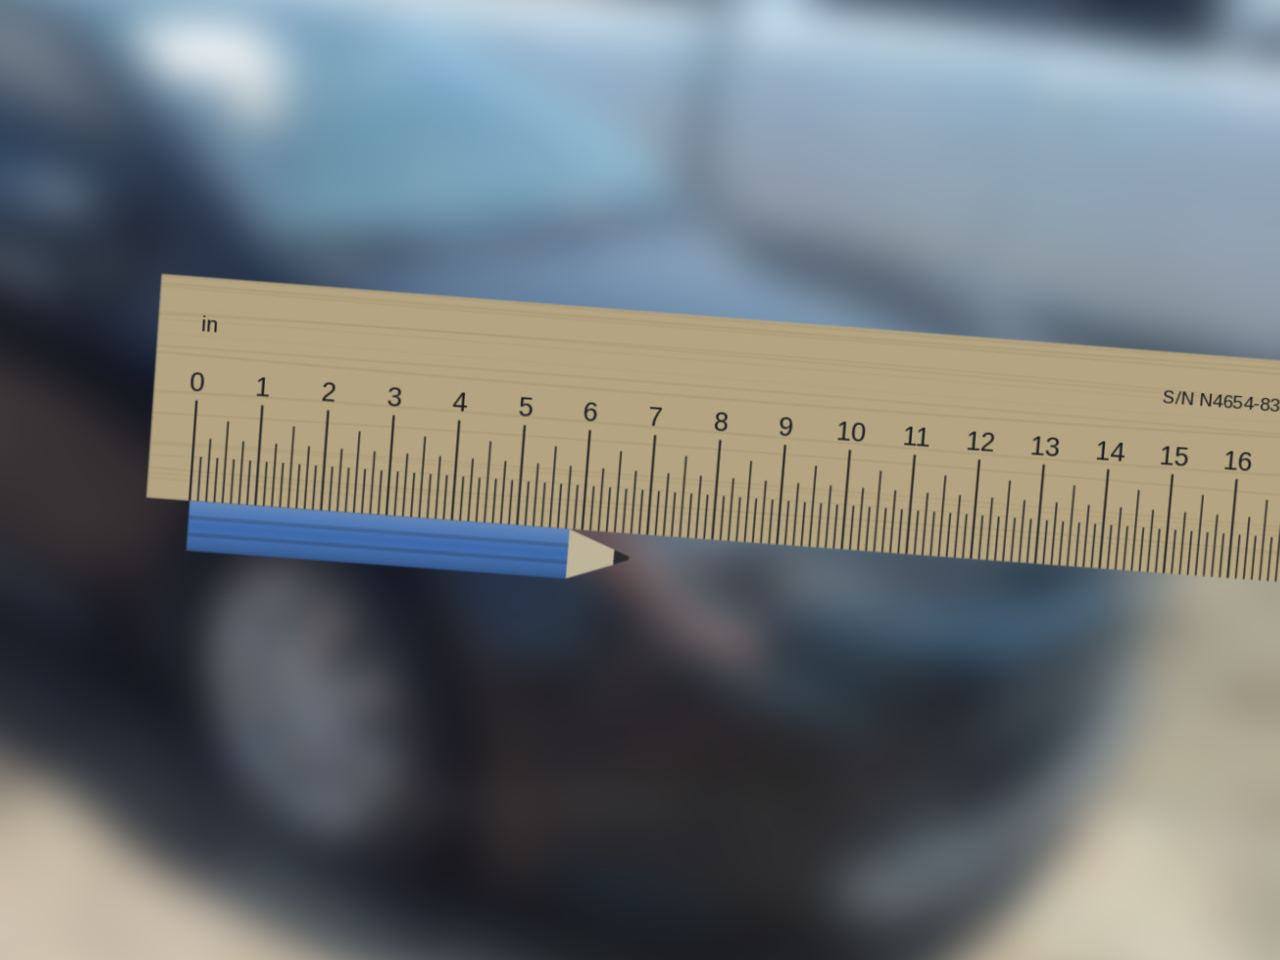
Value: 6.75 in
